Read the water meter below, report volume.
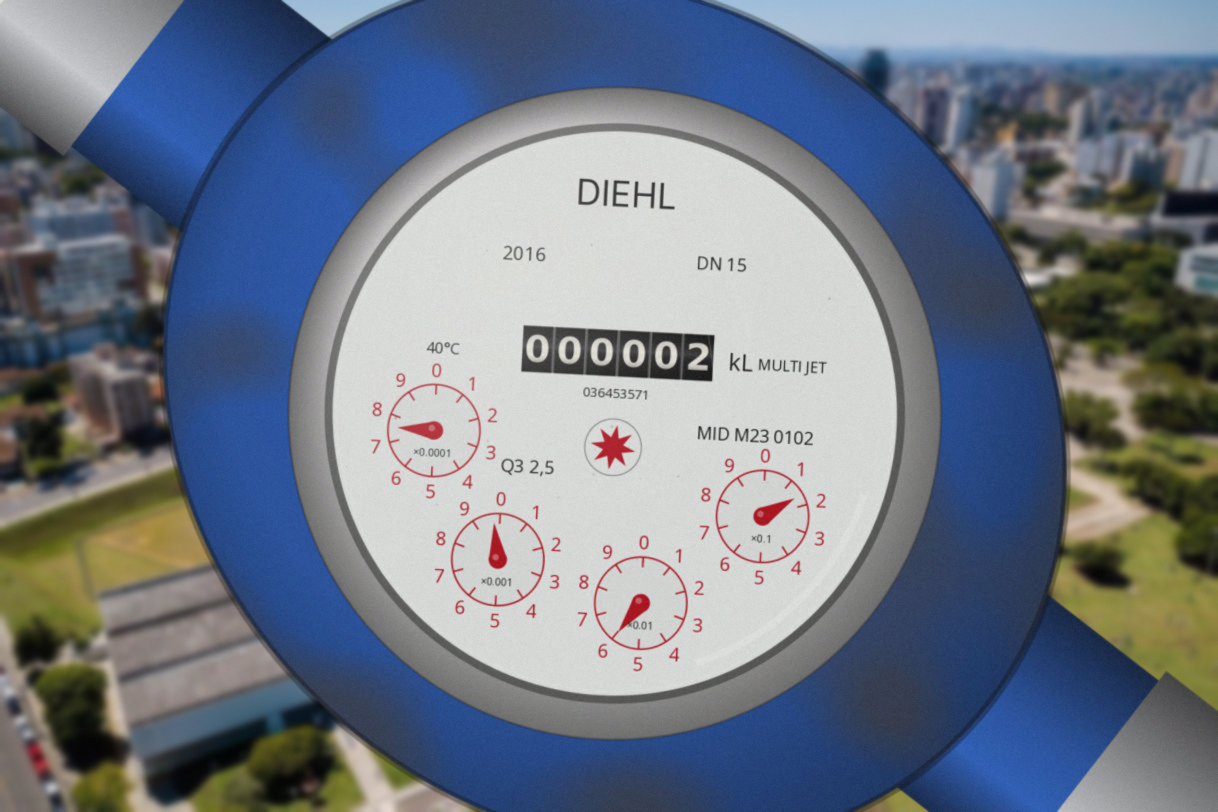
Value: 2.1597 kL
